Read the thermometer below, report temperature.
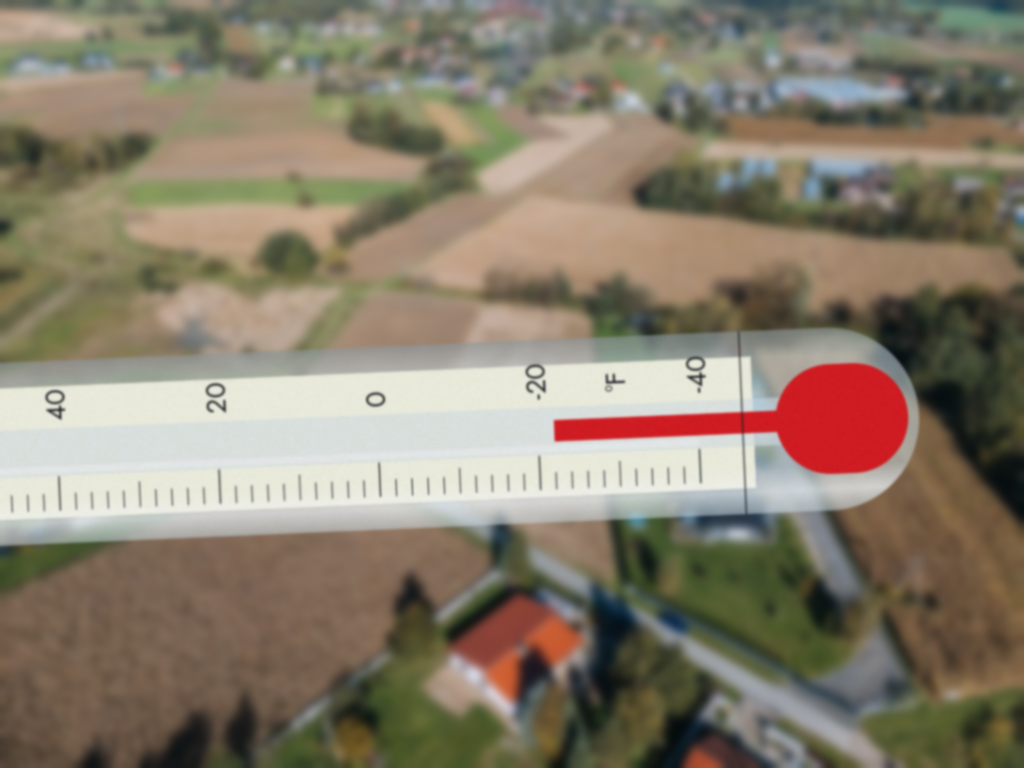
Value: -22 °F
